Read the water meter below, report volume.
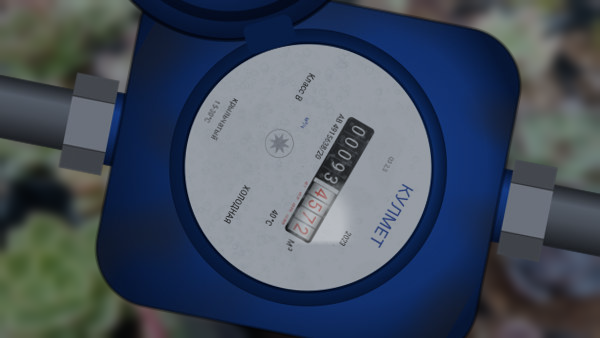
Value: 93.4572 m³
